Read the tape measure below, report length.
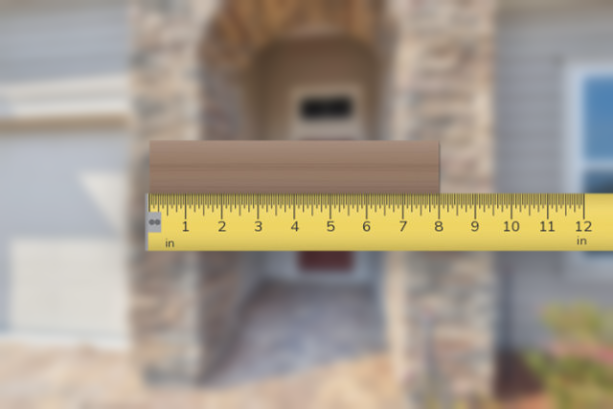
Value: 8 in
